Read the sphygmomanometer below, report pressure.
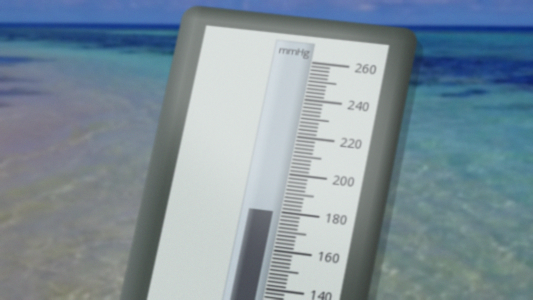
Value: 180 mmHg
